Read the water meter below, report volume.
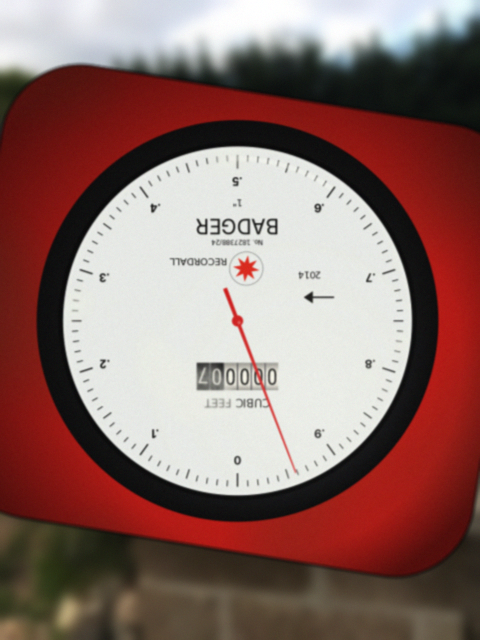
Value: 6.94 ft³
